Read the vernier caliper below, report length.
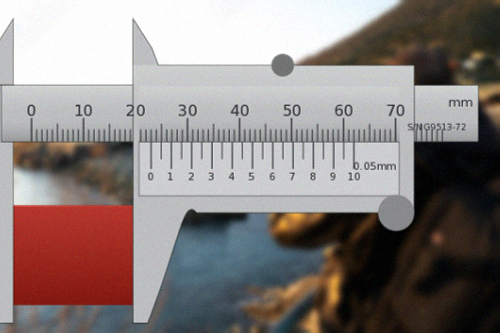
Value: 23.0 mm
